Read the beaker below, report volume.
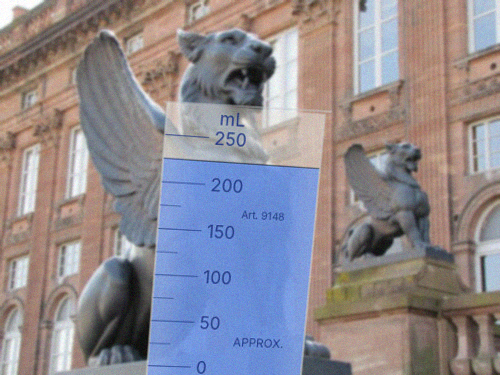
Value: 225 mL
